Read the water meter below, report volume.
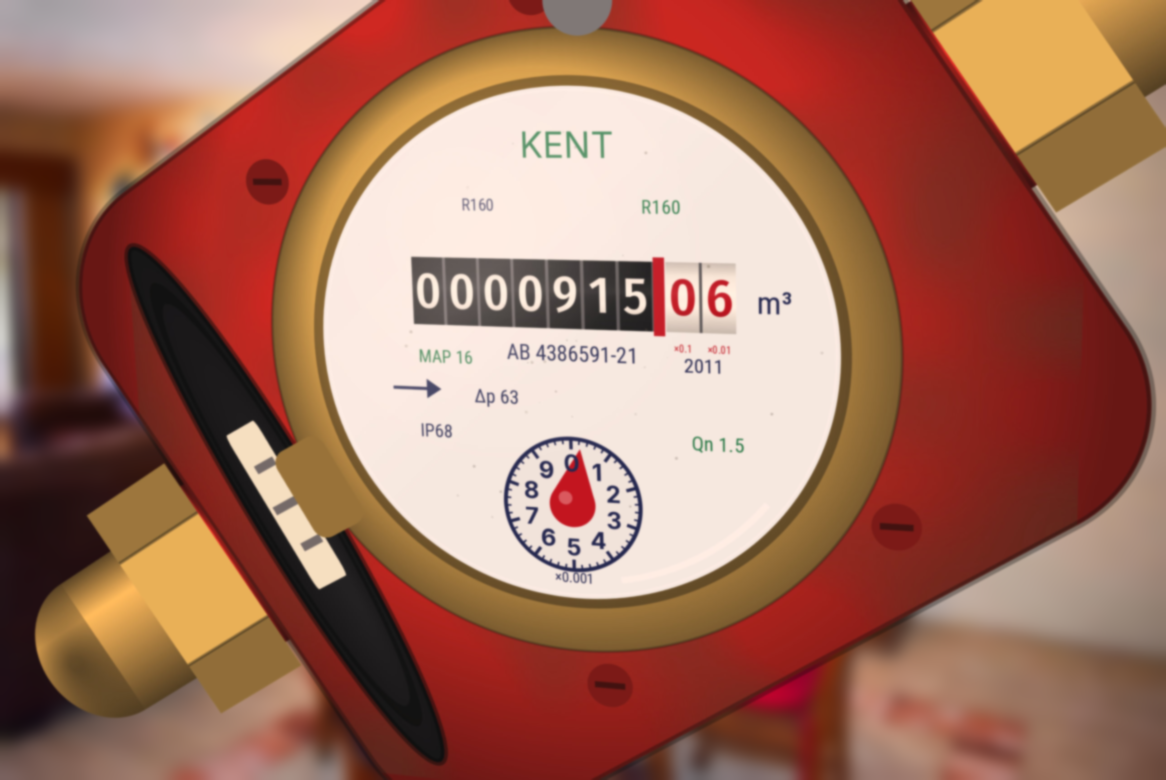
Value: 915.060 m³
